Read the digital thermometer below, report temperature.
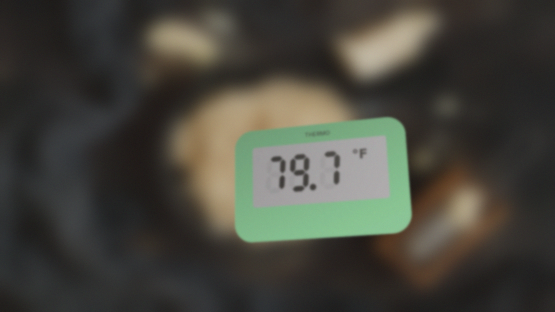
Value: 79.7 °F
